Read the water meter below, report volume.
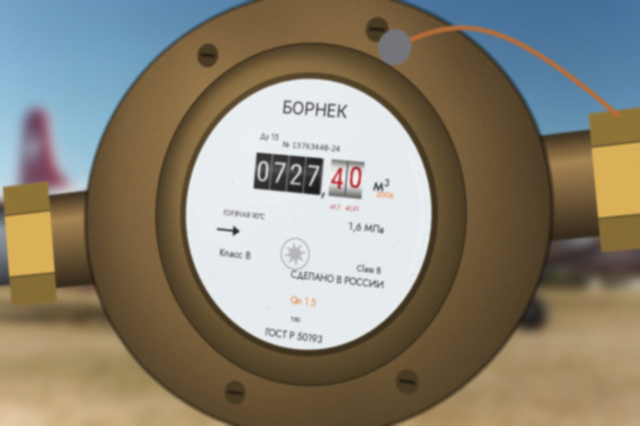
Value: 727.40 m³
